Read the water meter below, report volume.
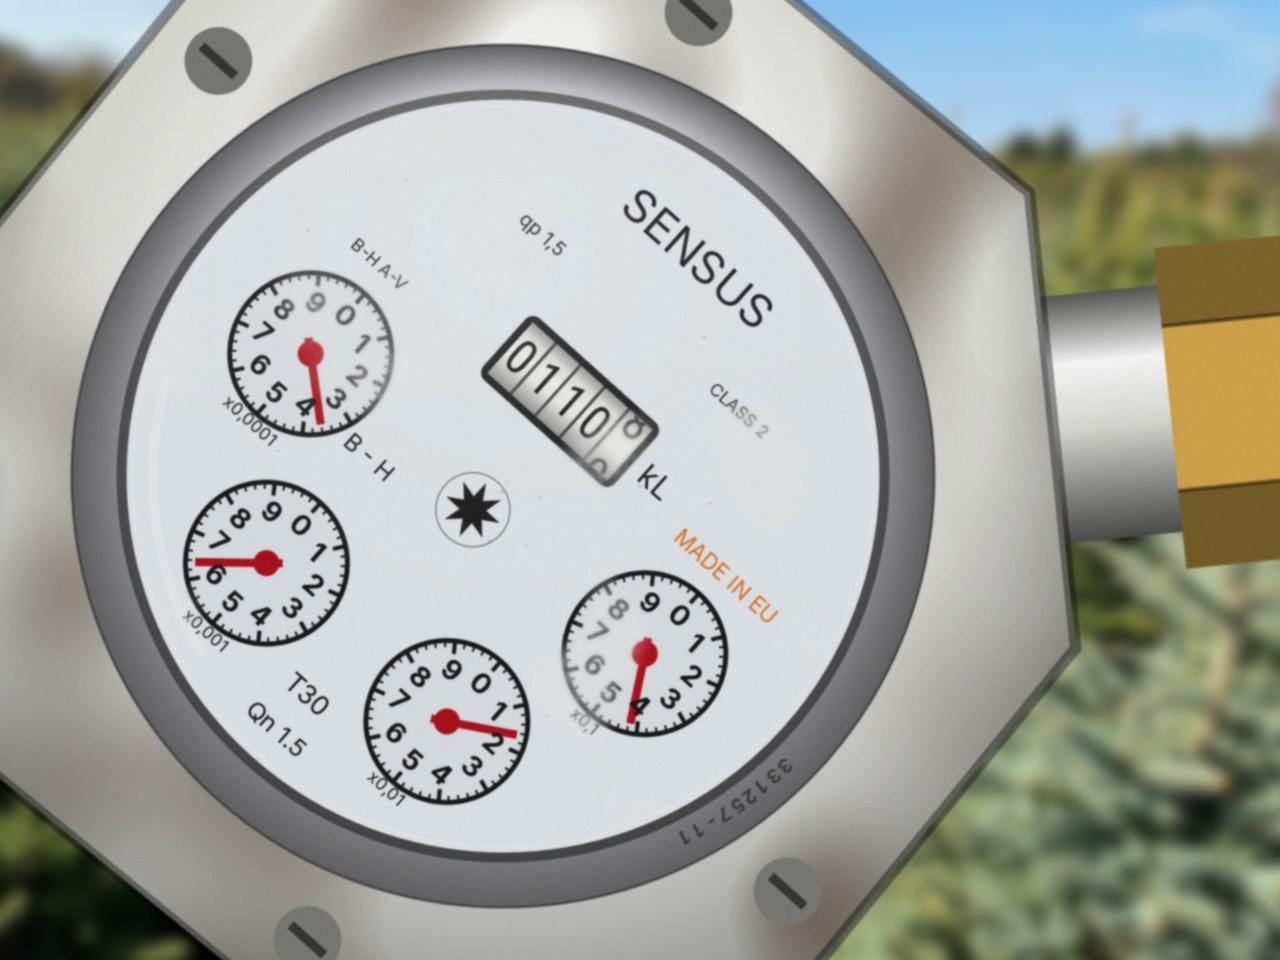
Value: 1108.4163 kL
